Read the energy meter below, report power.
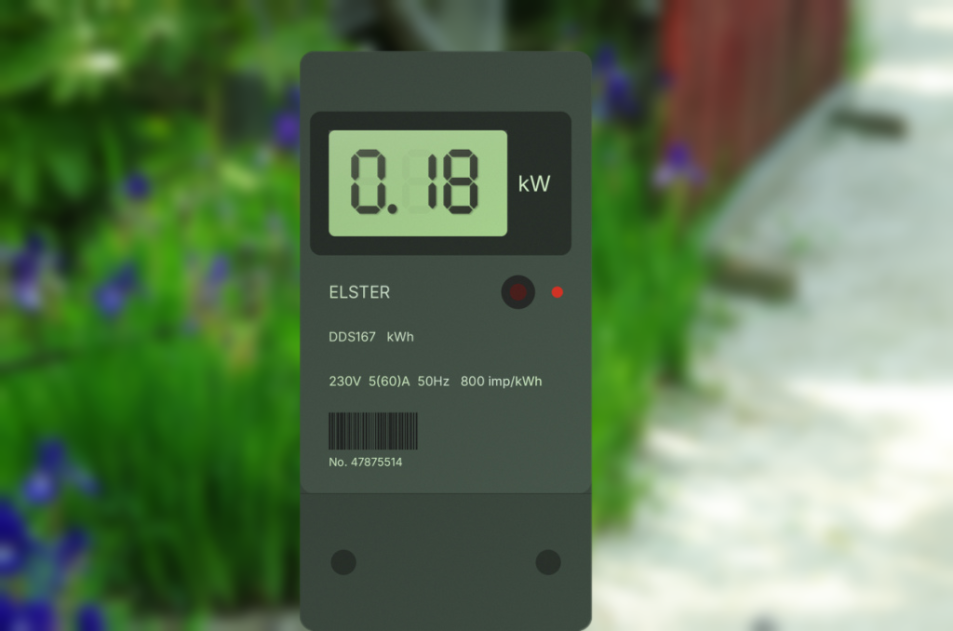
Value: 0.18 kW
